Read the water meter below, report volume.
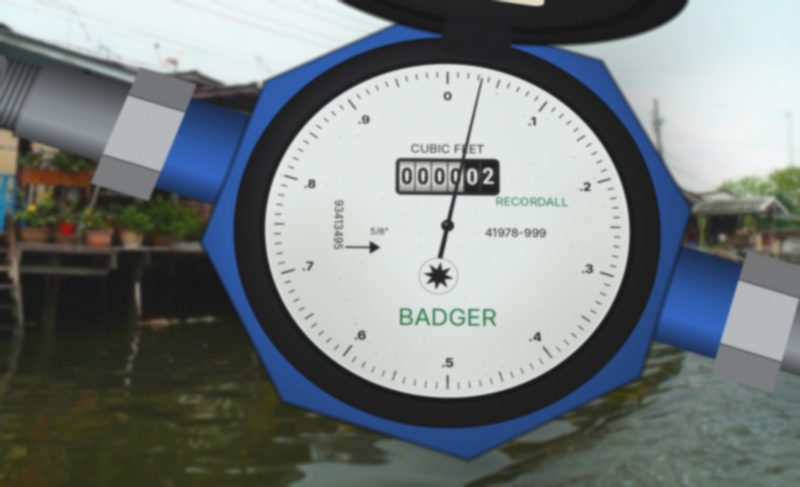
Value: 2.03 ft³
